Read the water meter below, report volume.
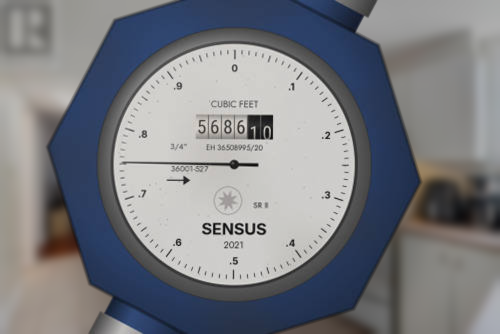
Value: 568609.75 ft³
